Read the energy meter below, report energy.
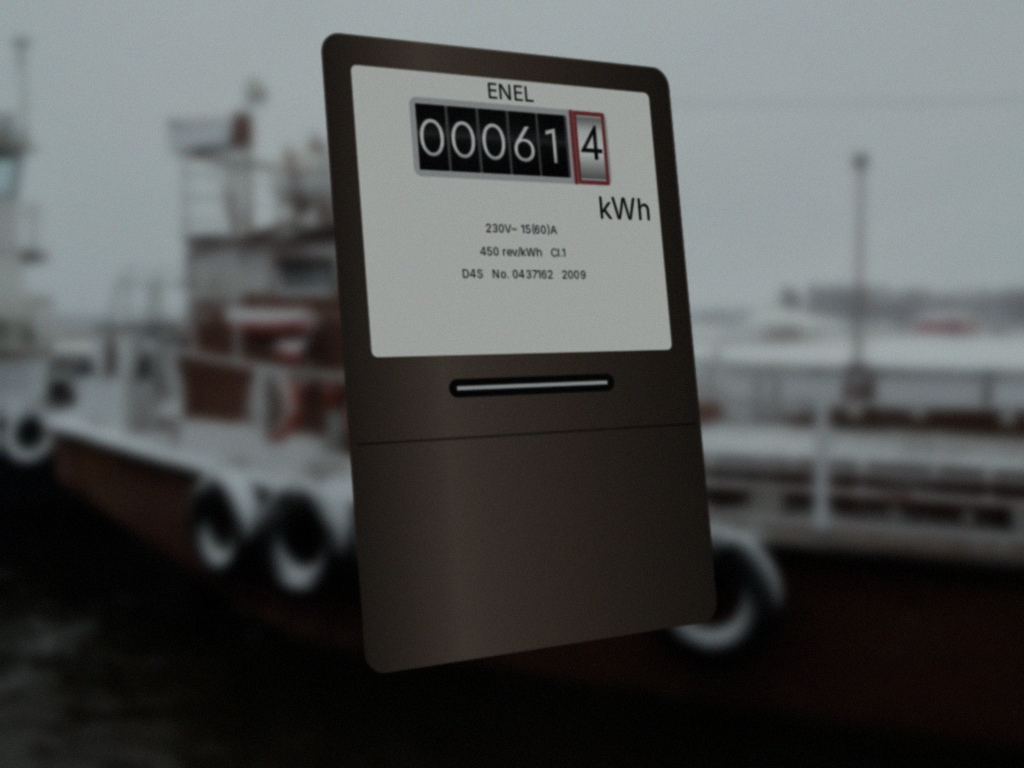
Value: 61.4 kWh
